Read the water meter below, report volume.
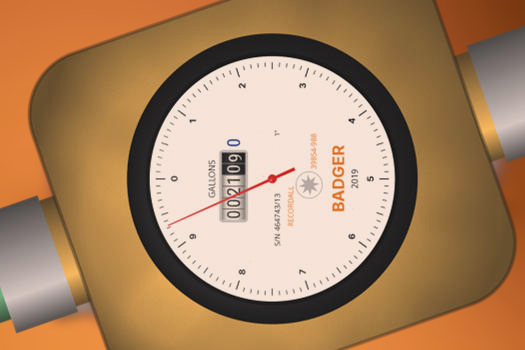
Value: 21089.3 gal
